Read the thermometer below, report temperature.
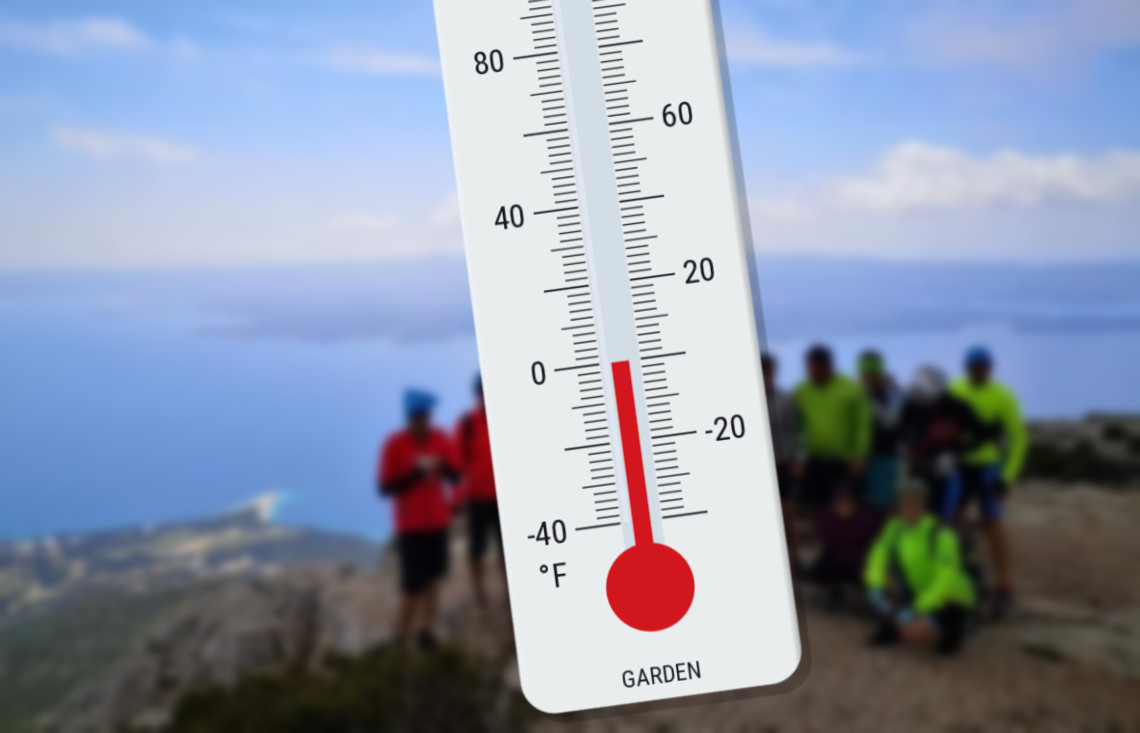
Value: 0 °F
